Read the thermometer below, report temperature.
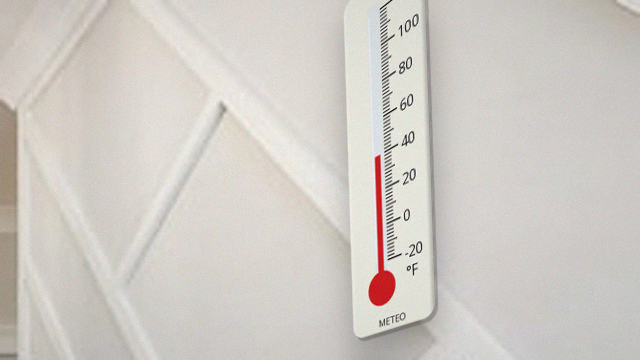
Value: 40 °F
